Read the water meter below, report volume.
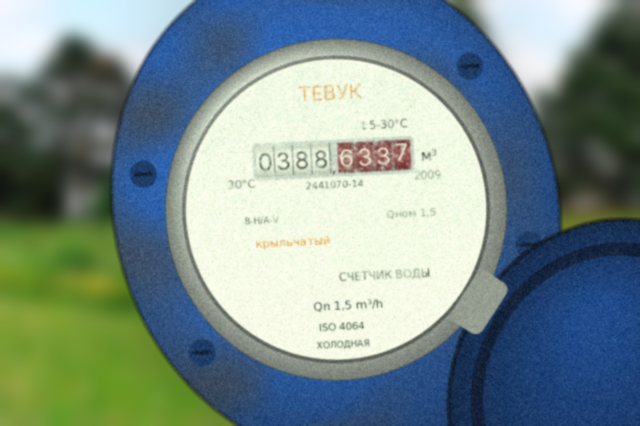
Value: 388.6337 m³
